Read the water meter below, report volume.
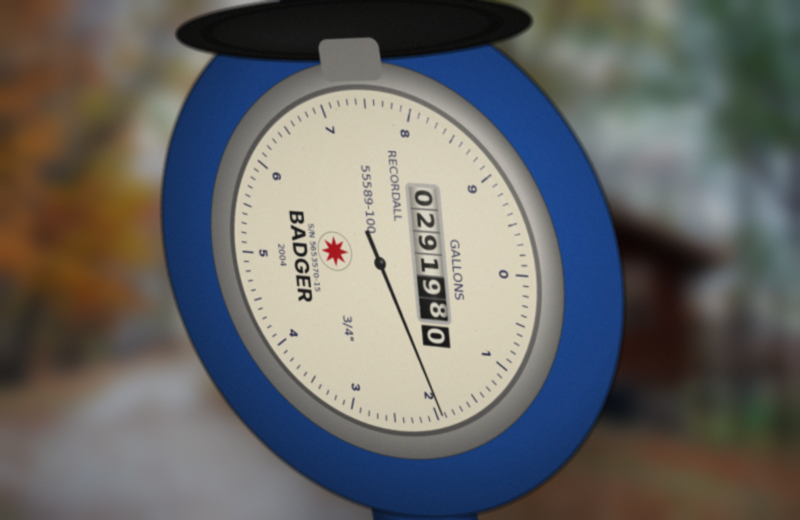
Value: 291981.9 gal
